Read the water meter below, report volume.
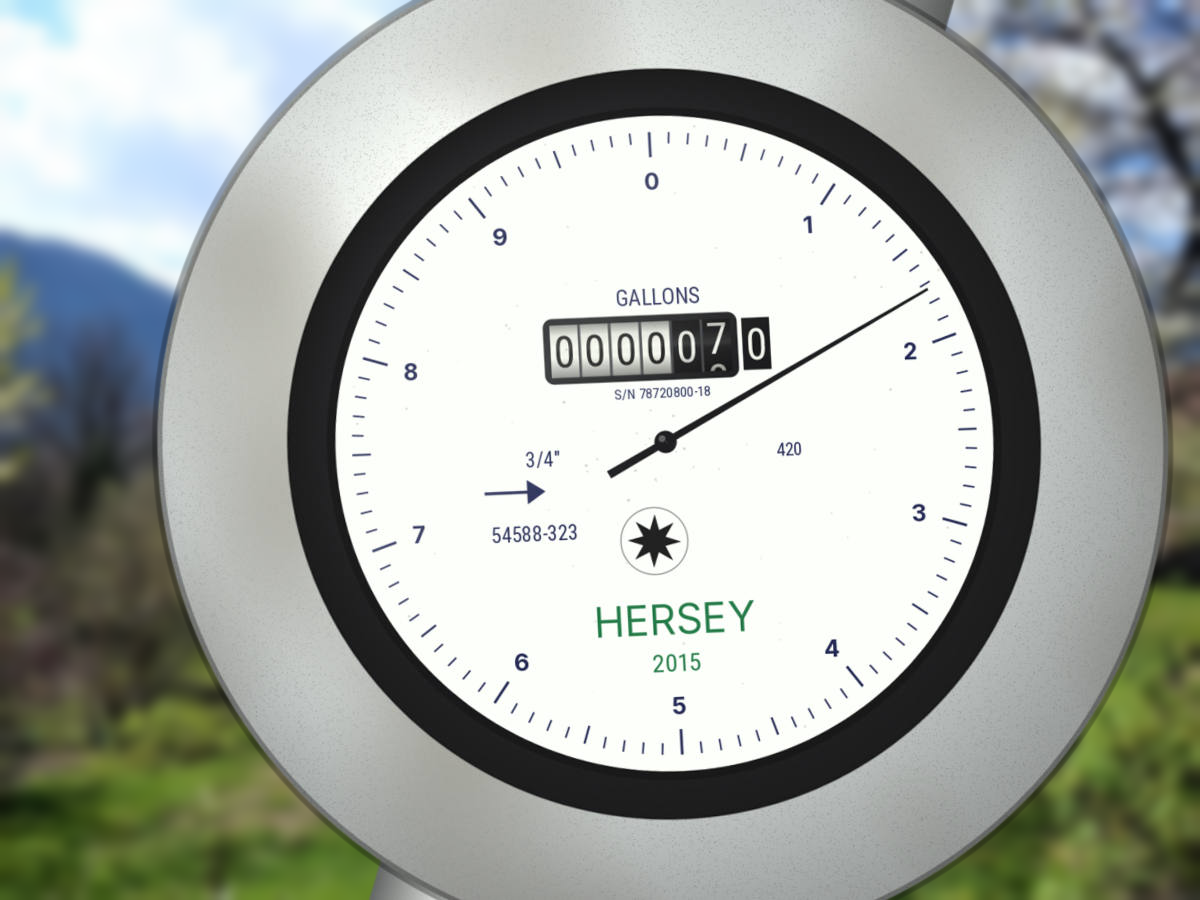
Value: 71.7 gal
